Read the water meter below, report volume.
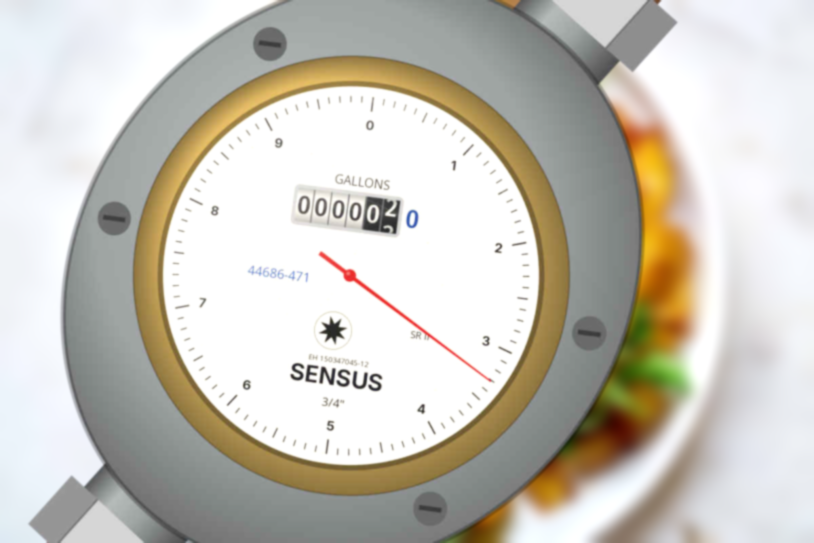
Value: 23.3 gal
